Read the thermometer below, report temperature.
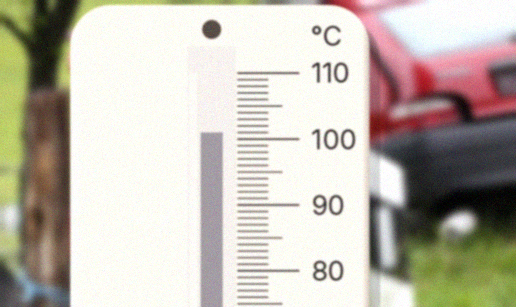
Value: 101 °C
